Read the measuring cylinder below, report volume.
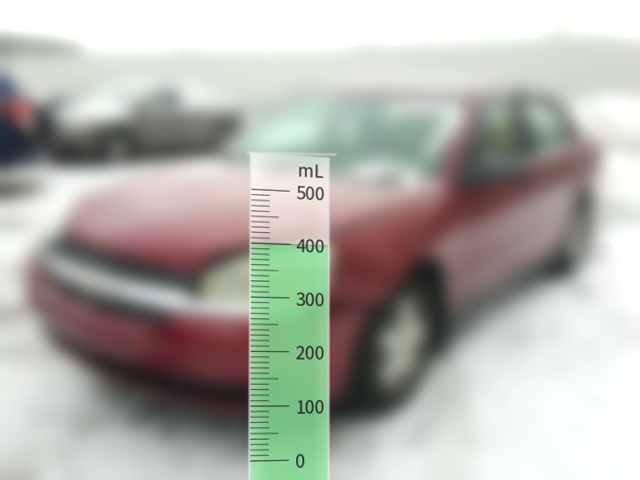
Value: 400 mL
